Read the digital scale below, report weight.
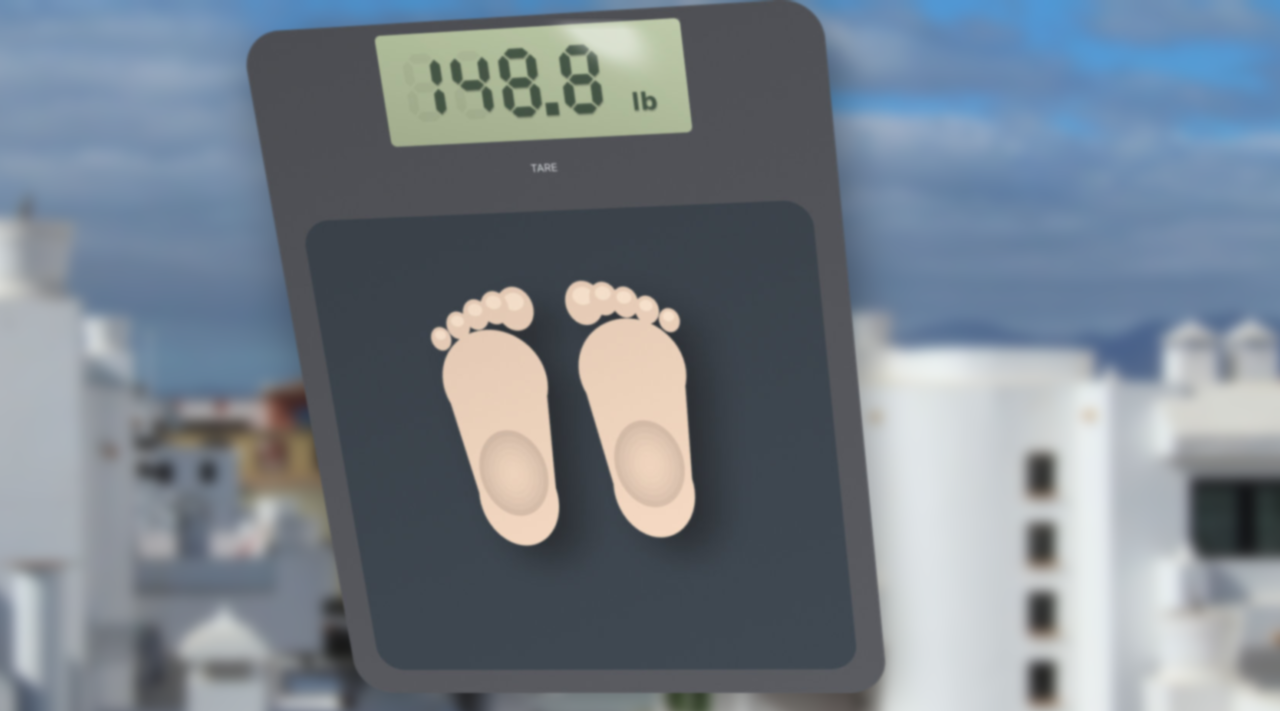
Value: 148.8 lb
